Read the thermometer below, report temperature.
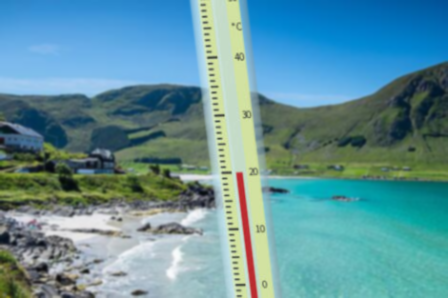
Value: 20 °C
